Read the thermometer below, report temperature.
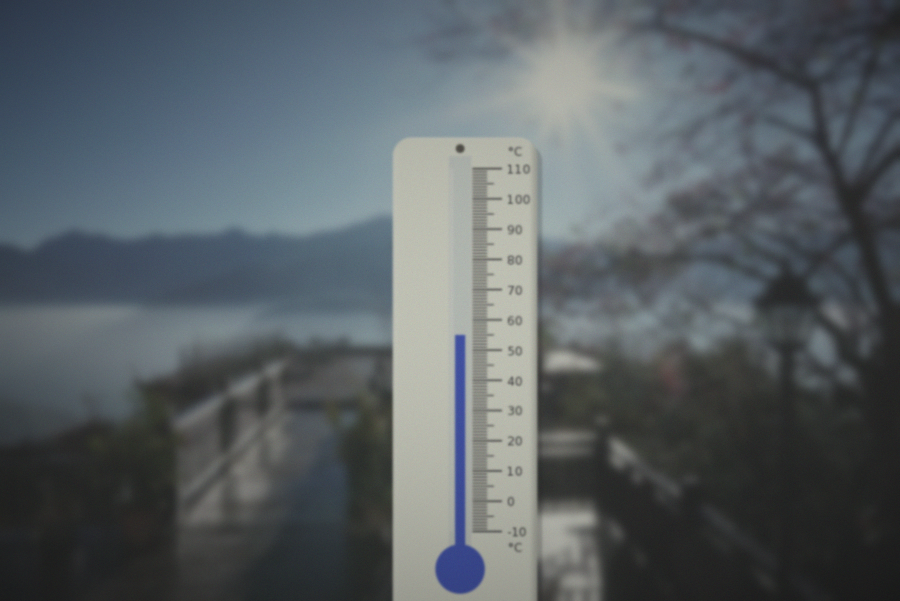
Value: 55 °C
